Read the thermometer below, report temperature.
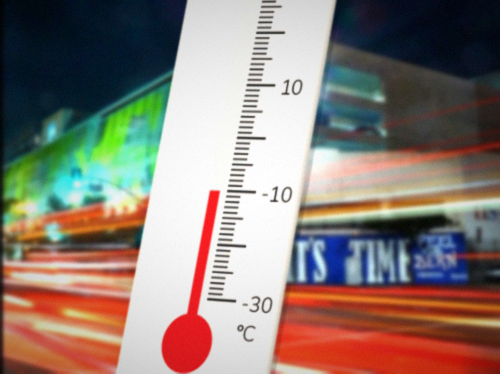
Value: -10 °C
